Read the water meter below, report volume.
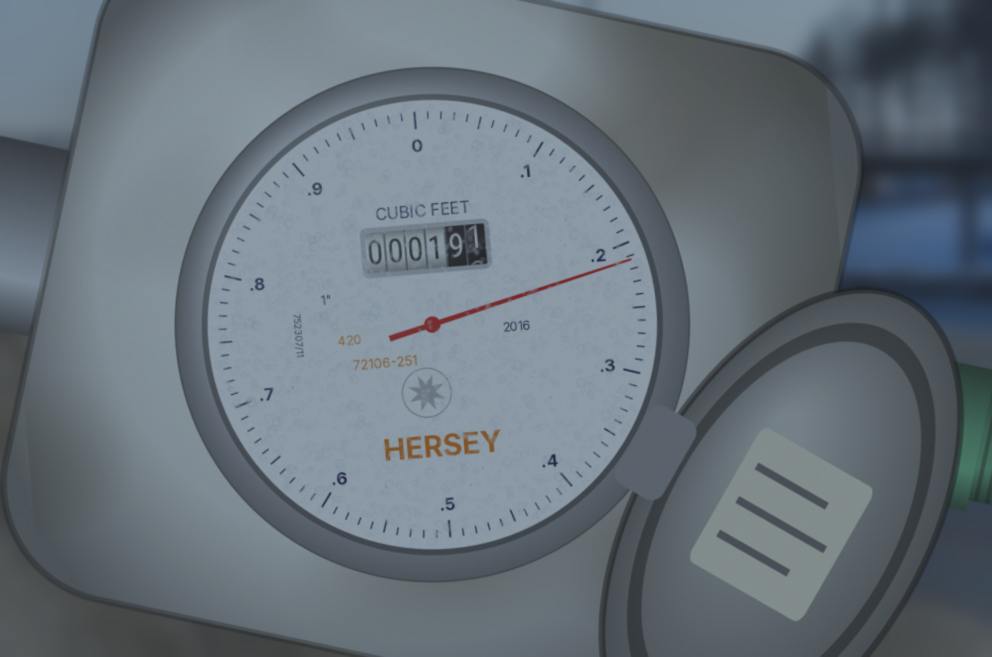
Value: 191.21 ft³
